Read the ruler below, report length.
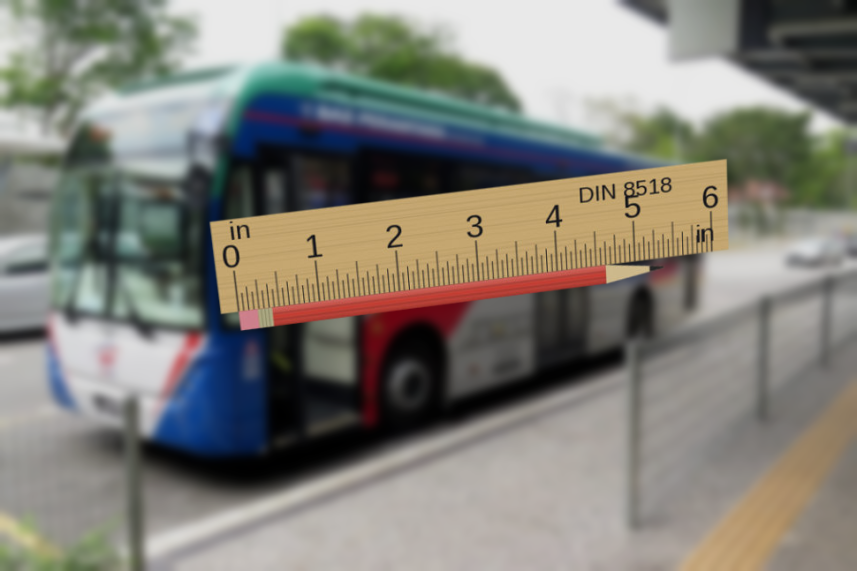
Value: 5.375 in
